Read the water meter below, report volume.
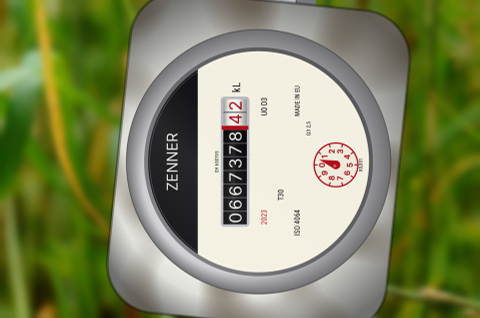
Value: 667378.420 kL
